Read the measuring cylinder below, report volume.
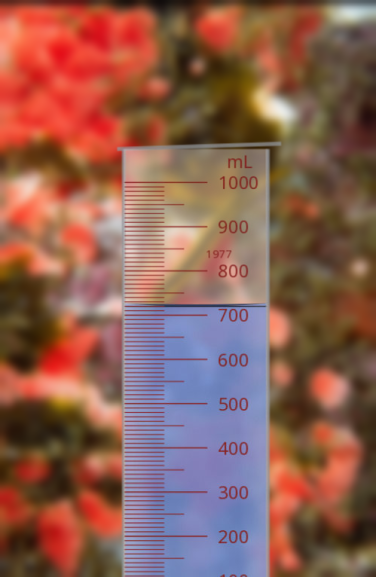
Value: 720 mL
